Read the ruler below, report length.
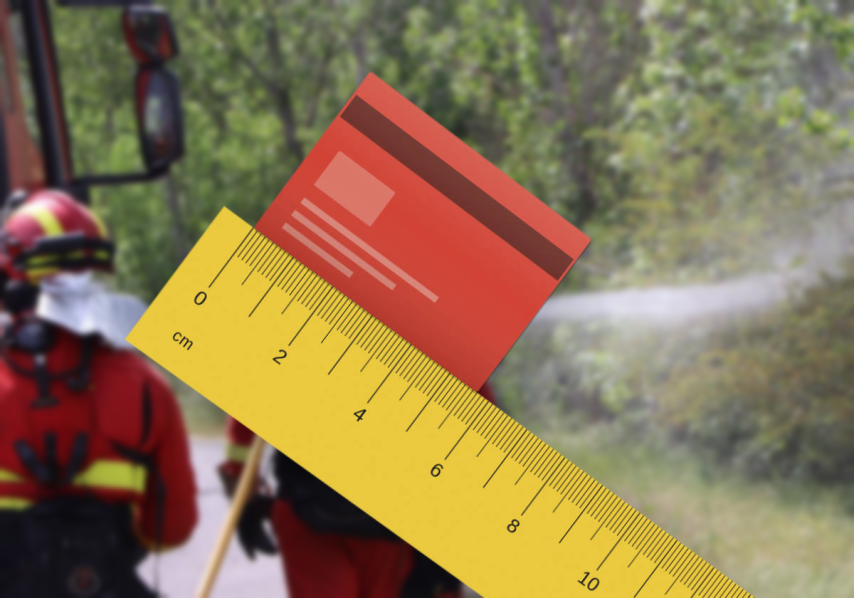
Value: 5.7 cm
